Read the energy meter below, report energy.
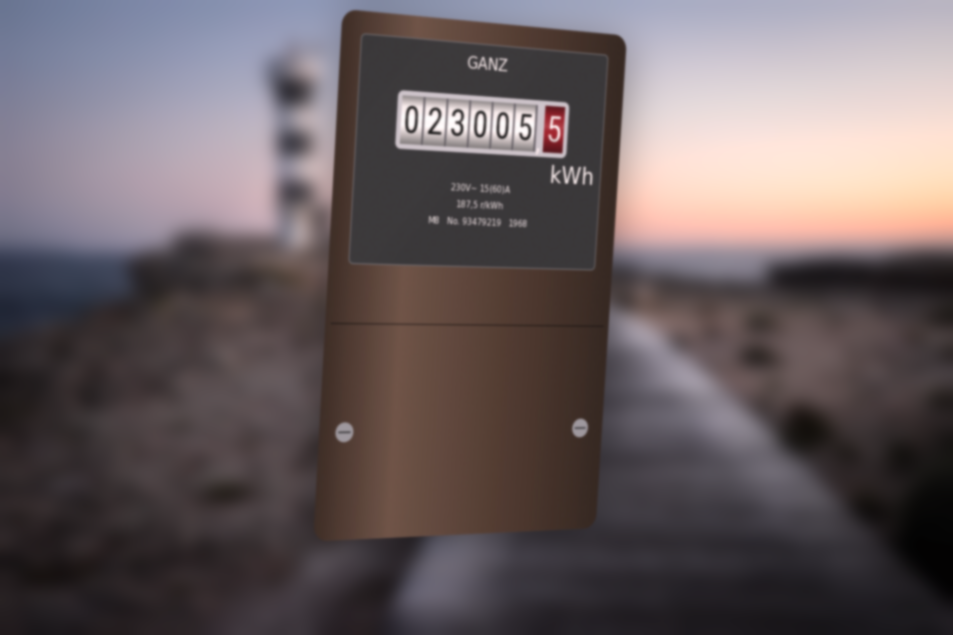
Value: 23005.5 kWh
